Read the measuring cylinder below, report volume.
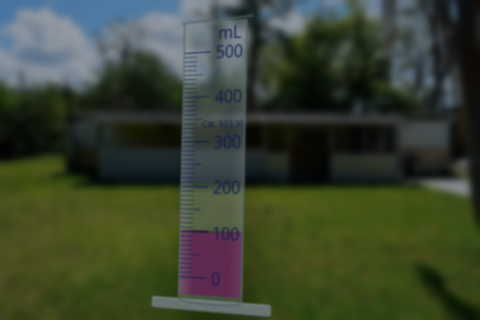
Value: 100 mL
